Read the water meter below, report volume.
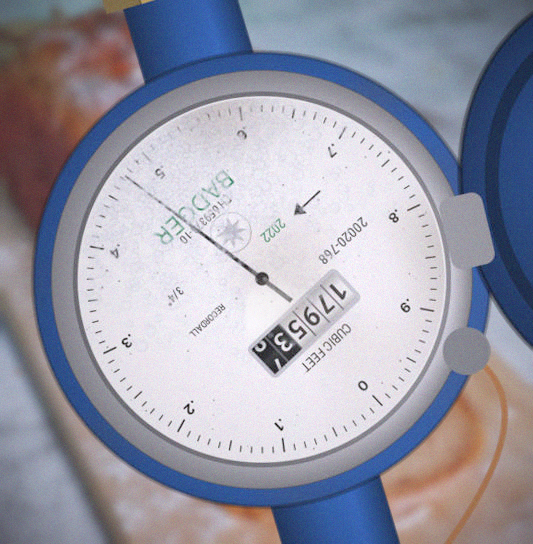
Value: 179537.47 ft³
